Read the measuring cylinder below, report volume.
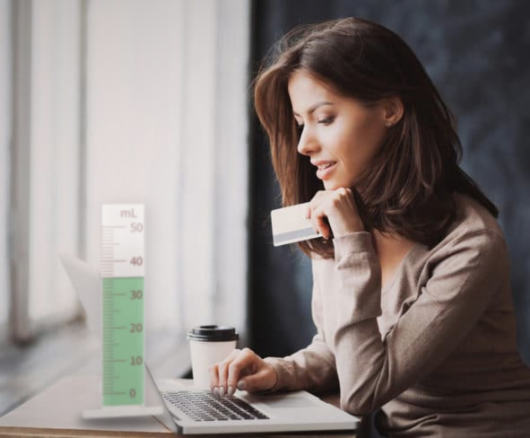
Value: 35 mL
